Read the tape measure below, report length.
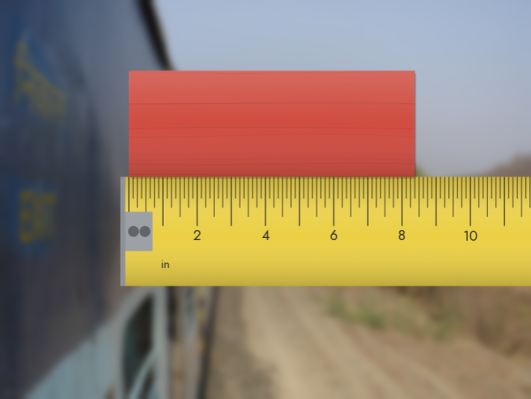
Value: 8.375 in
